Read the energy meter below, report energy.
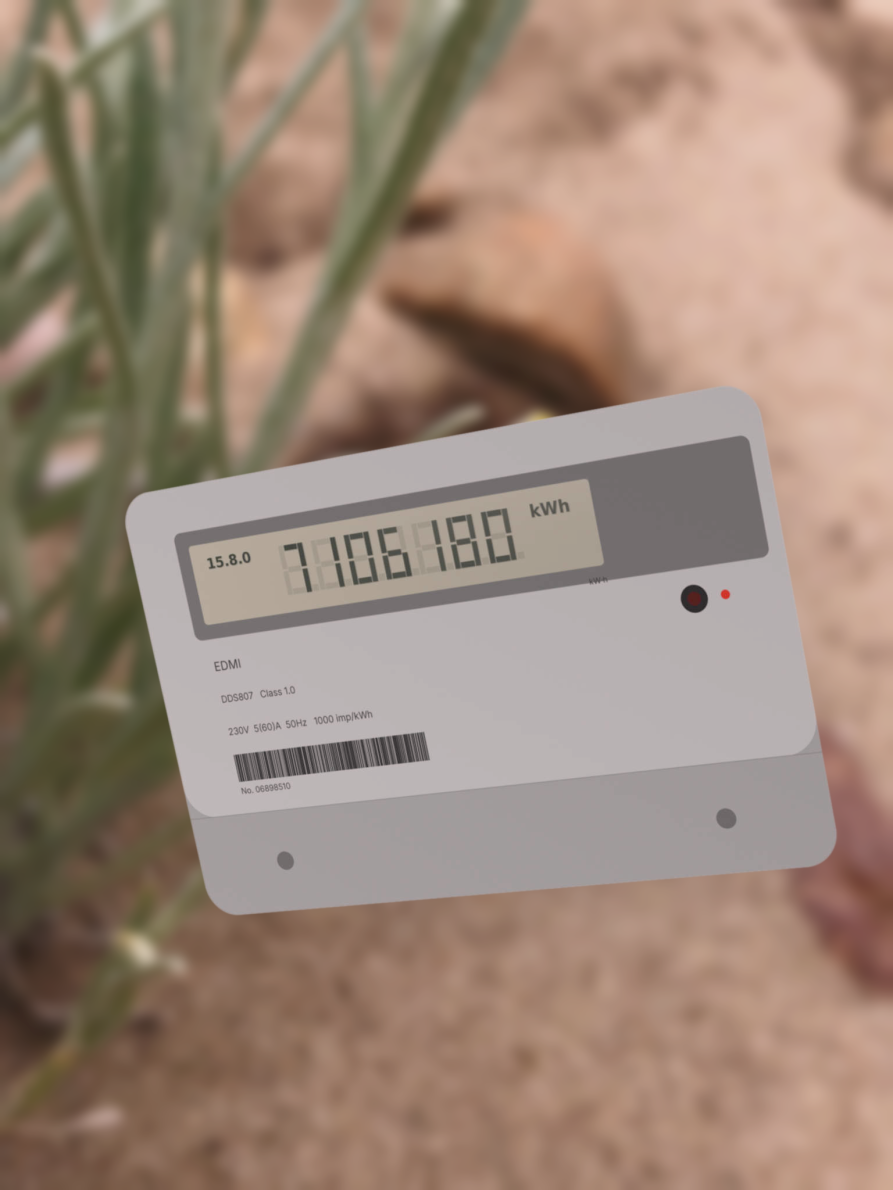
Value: 7106180 kWh
